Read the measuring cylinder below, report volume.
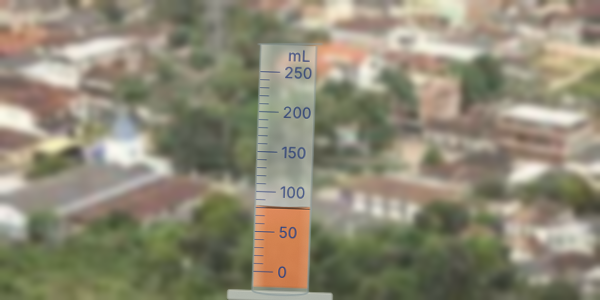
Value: 80 mL
